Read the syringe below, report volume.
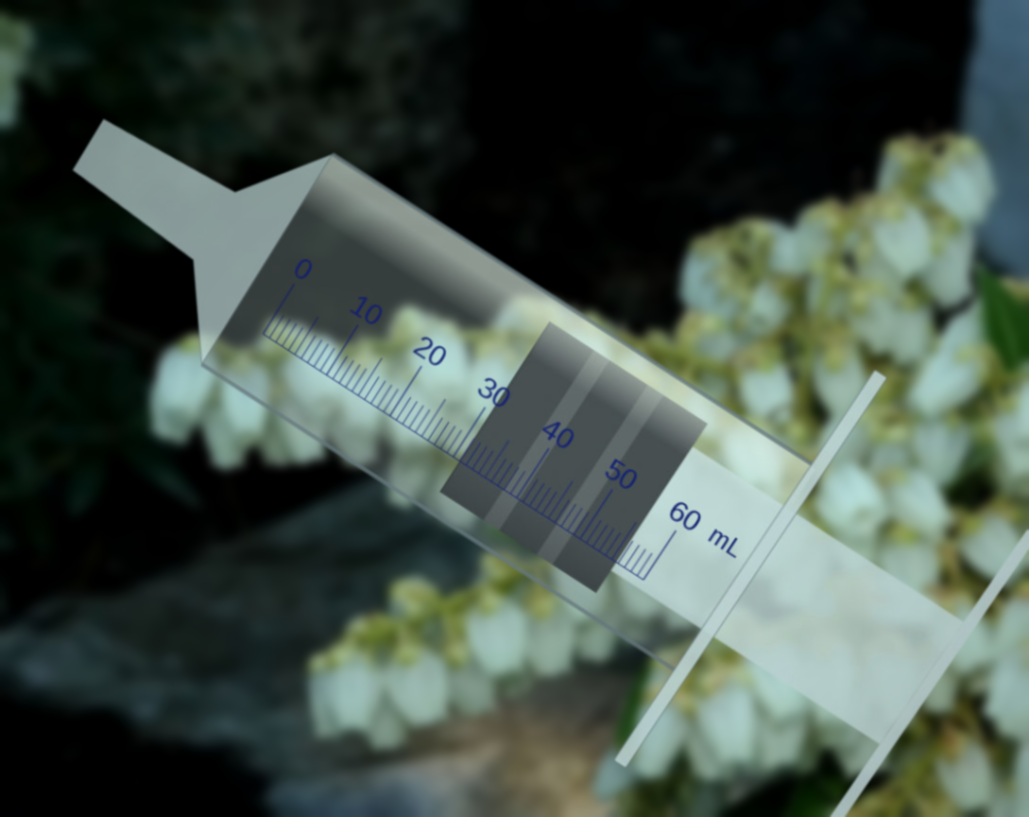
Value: 31 mL
